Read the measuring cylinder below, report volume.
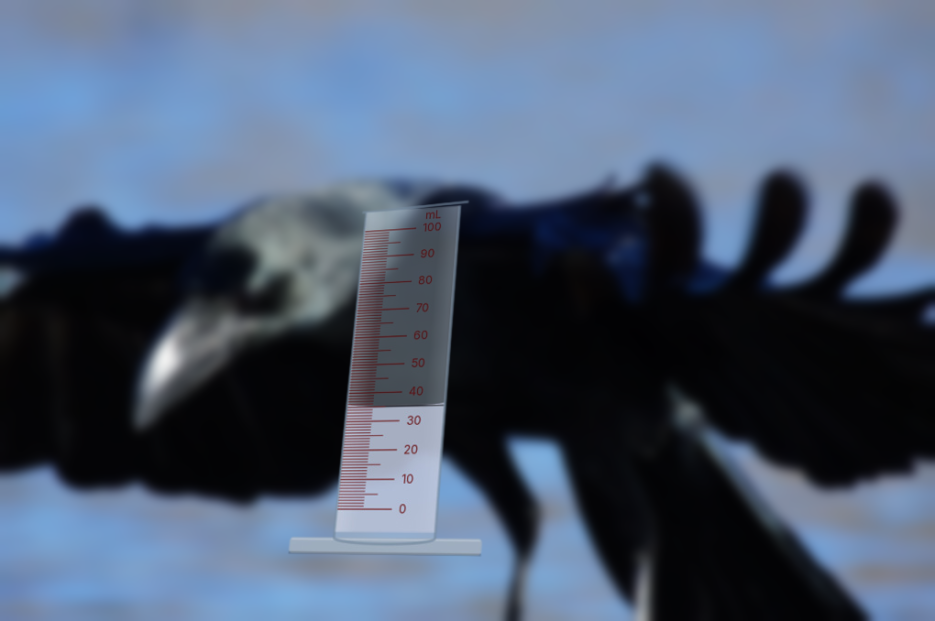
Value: 35 mL
